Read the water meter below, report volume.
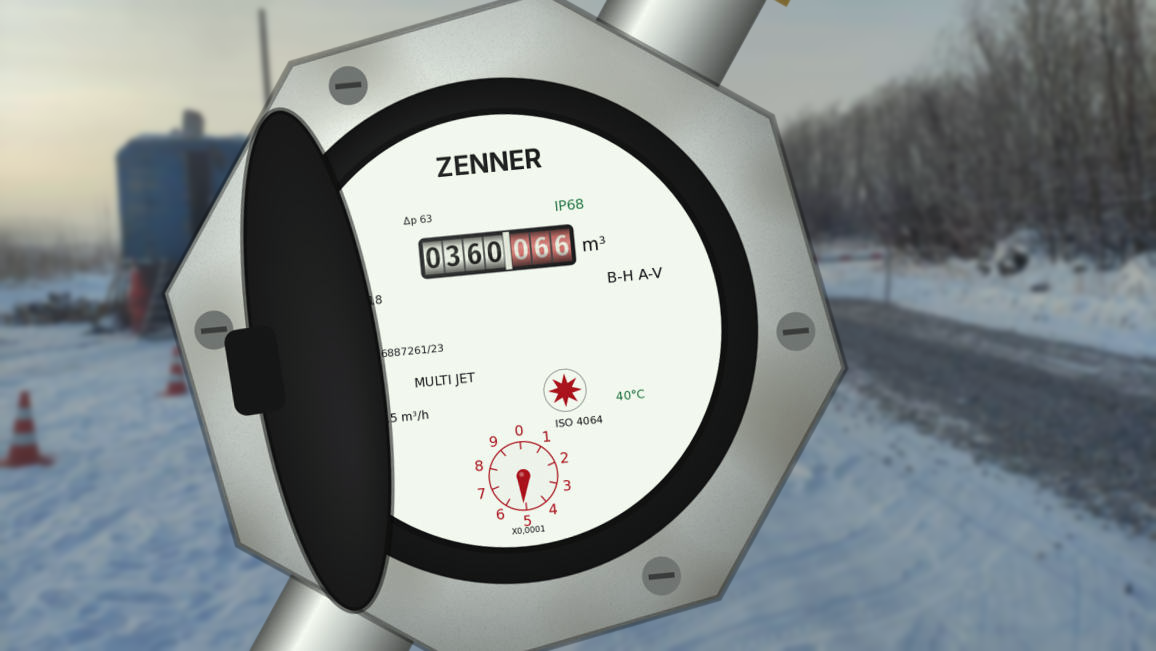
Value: 360.0665 m³
